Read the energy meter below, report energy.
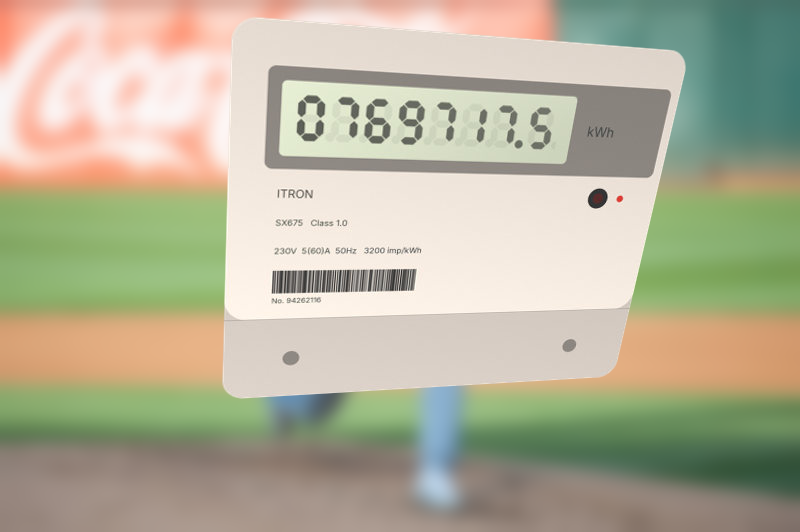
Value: 769717.5 kWh
